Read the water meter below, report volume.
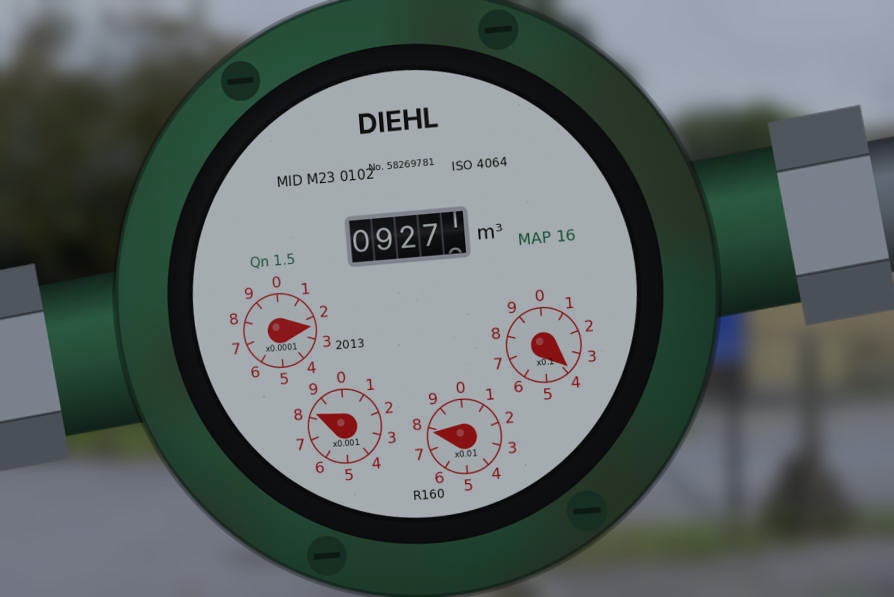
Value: 9271.3782 m³
